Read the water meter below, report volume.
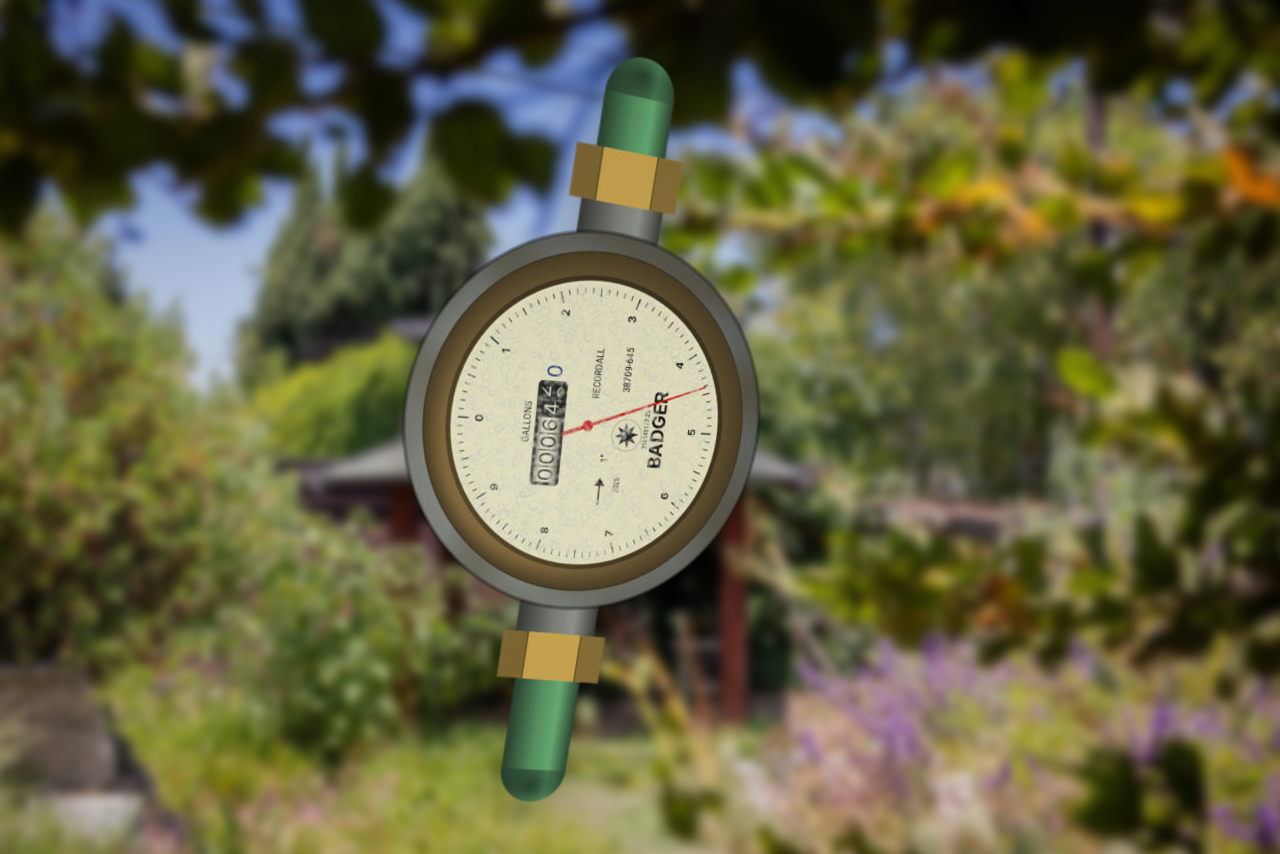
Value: 6424.4 gal
